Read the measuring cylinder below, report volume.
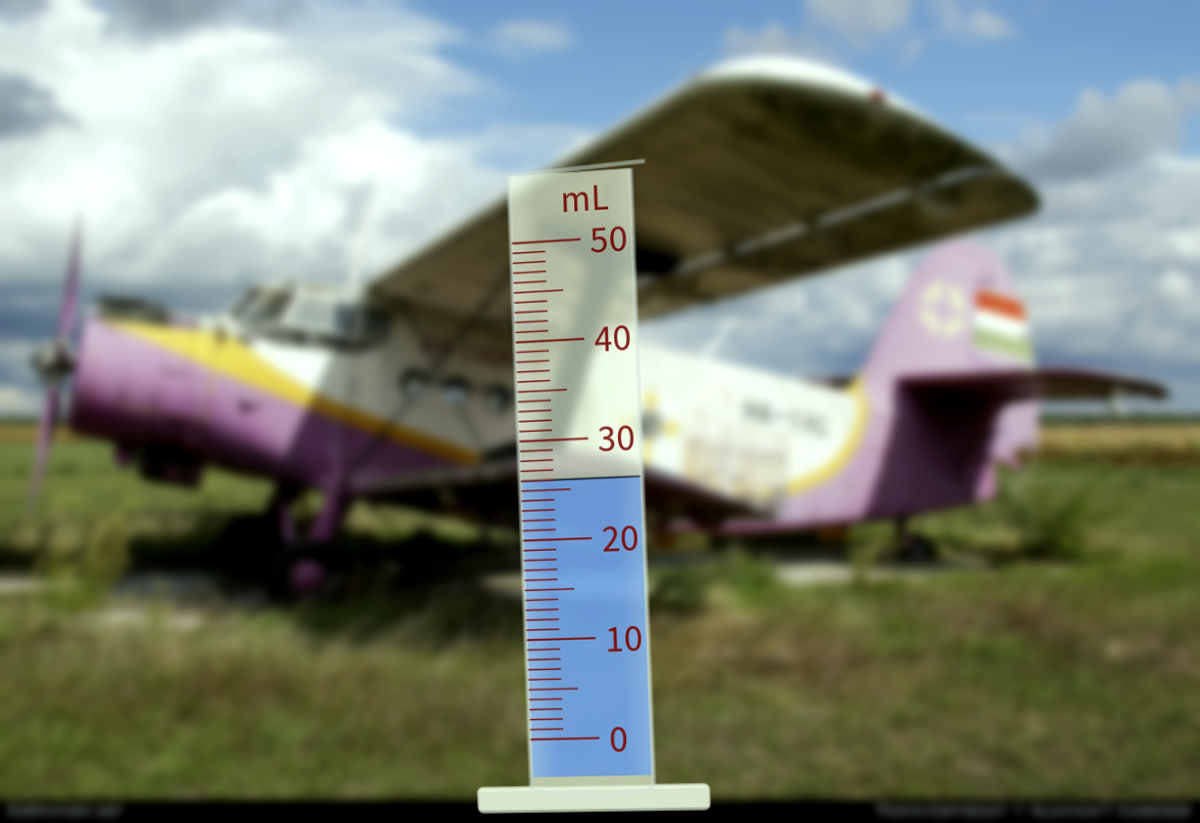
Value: 26 mL
